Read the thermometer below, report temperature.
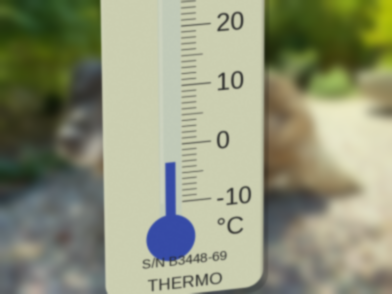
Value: -3 °C
